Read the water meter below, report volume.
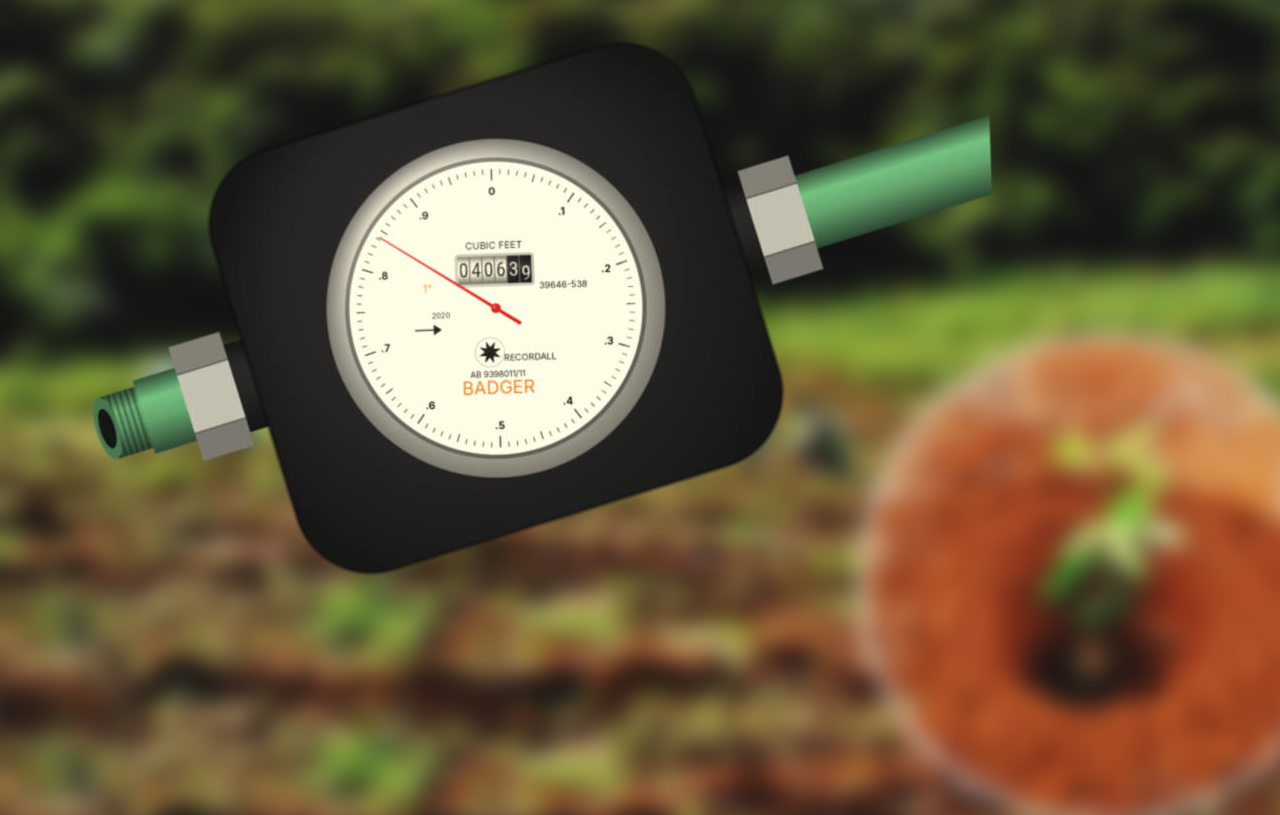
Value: 40638.84 ft³
